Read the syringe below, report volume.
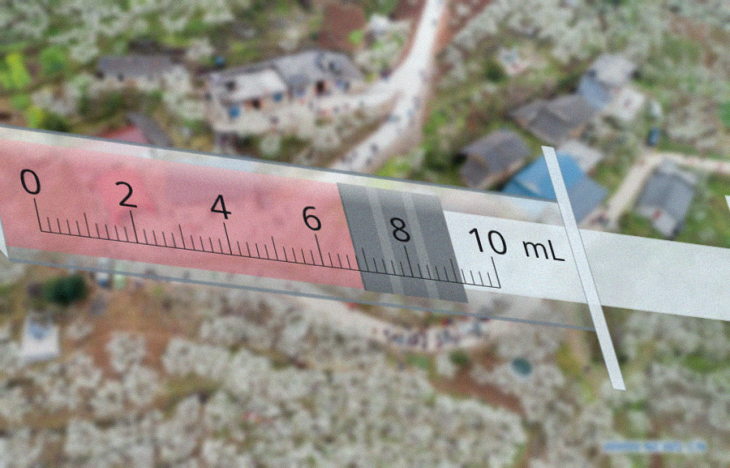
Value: 6.8 mL
